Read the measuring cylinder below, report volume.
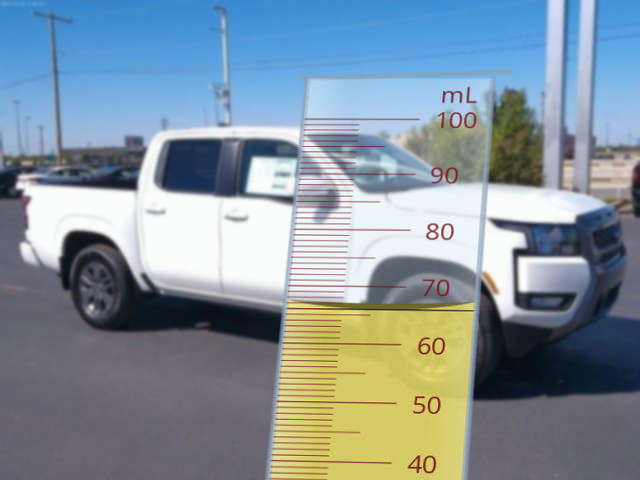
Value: 66 mL
